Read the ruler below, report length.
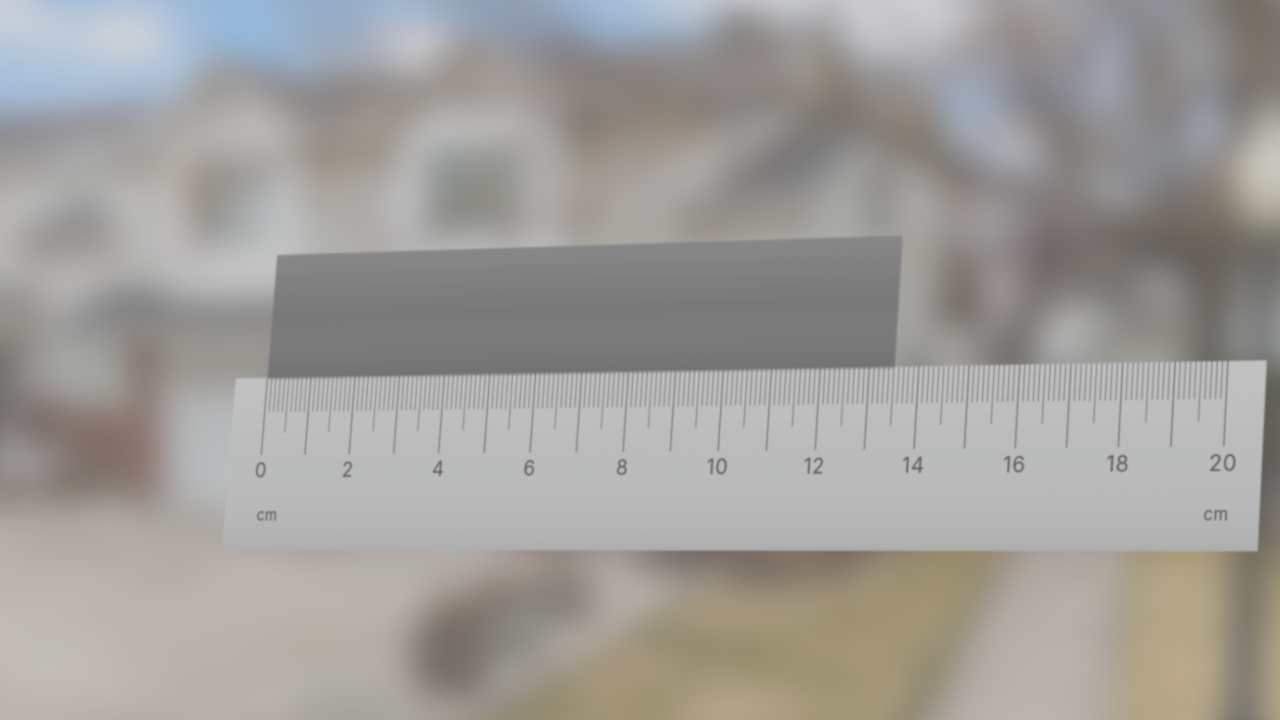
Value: 13.5 cm
